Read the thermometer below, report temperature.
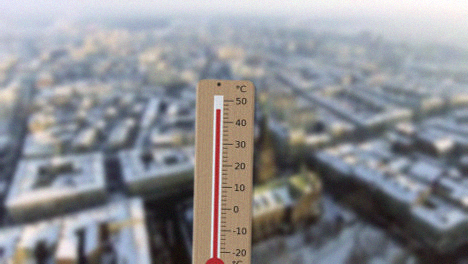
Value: 46 °C
